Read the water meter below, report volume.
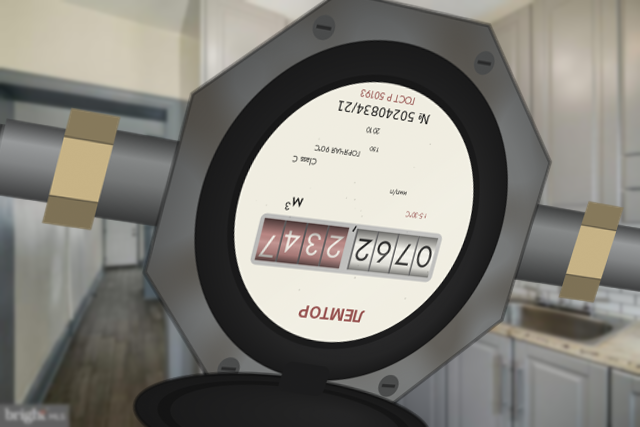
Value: 762.2347 m³
